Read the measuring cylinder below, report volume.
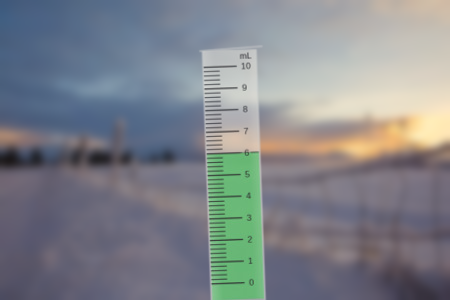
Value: 6 mL
